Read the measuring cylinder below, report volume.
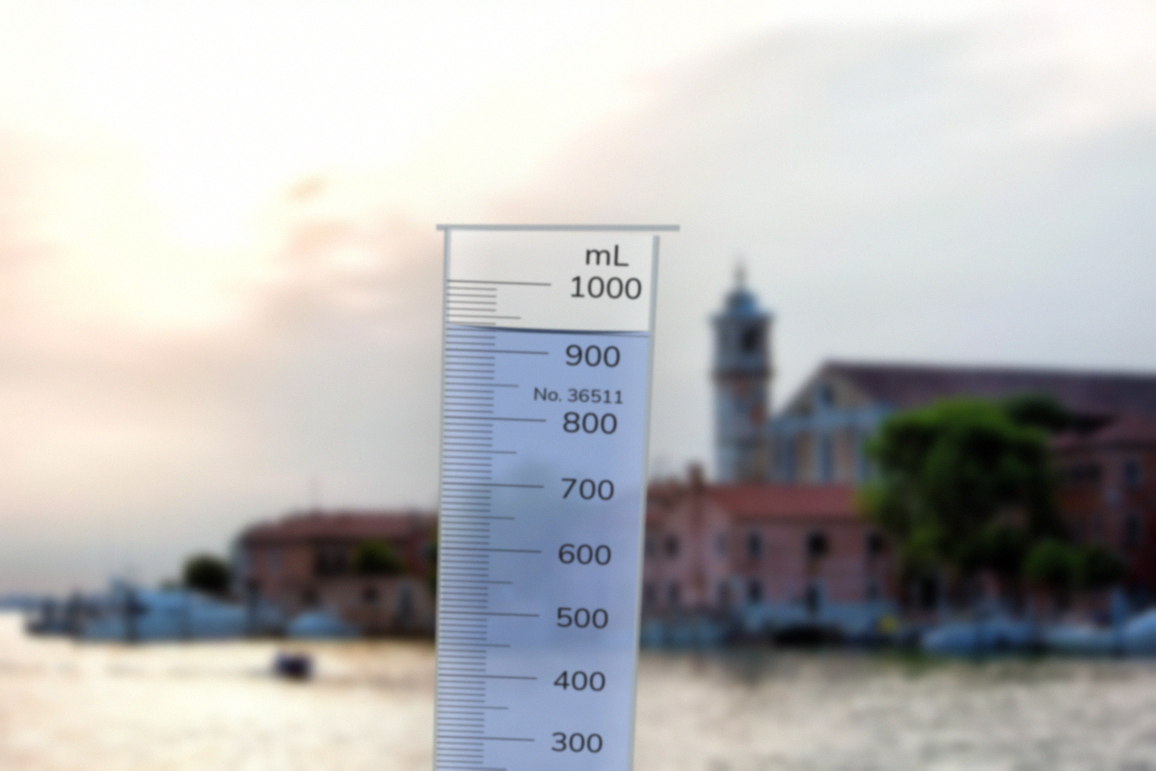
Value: 930 mL
